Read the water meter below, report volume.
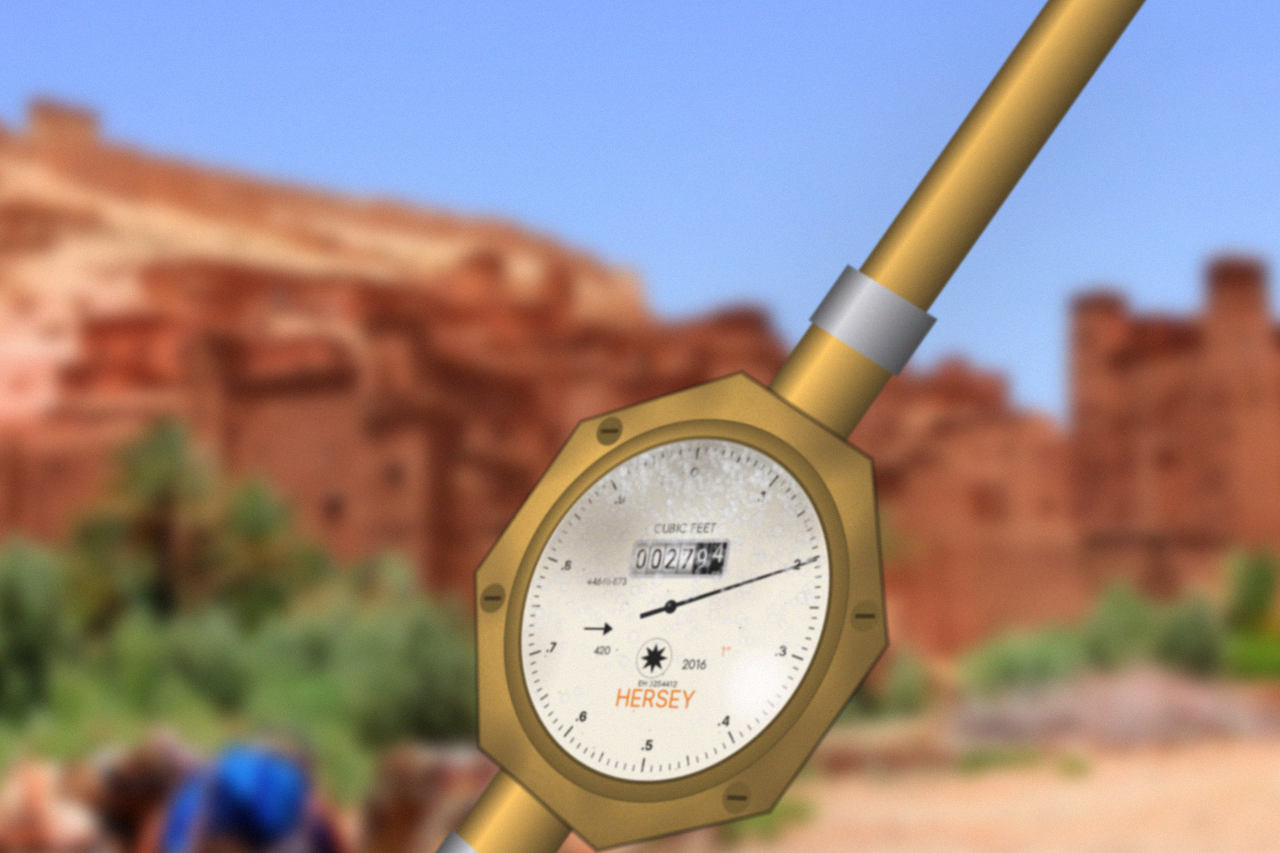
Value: 2794.20 ft³
